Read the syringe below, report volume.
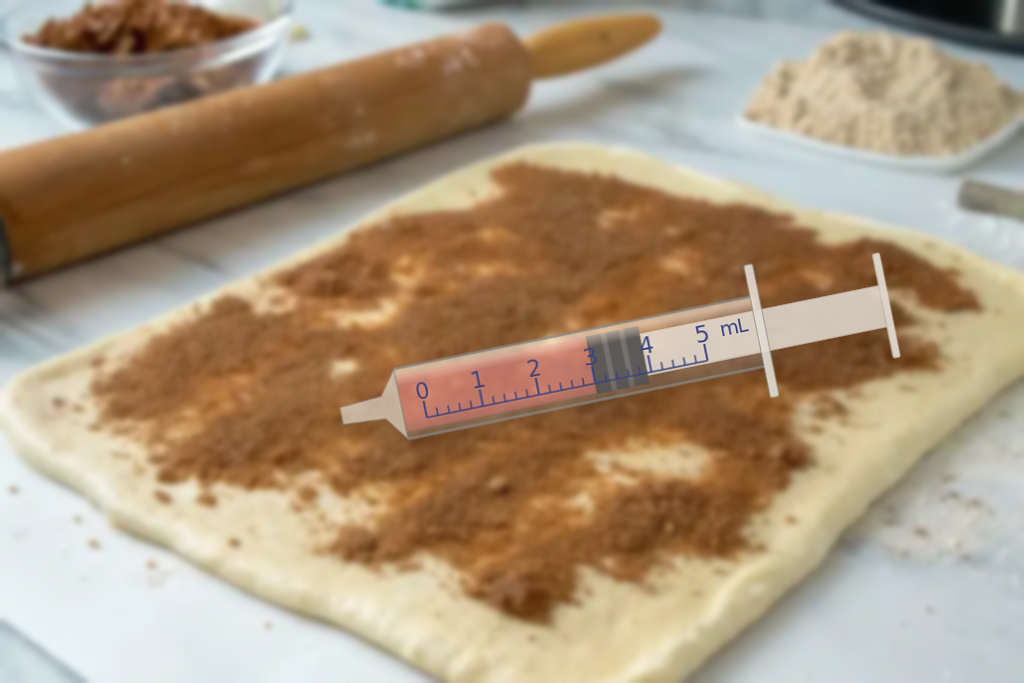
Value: 3 mL
